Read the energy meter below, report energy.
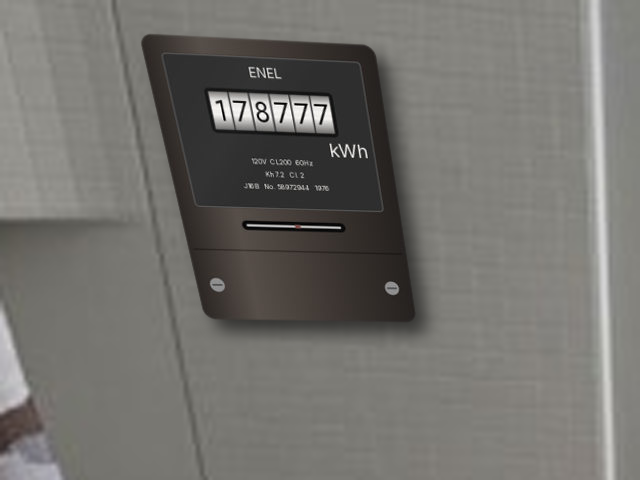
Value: 178777 kWh
